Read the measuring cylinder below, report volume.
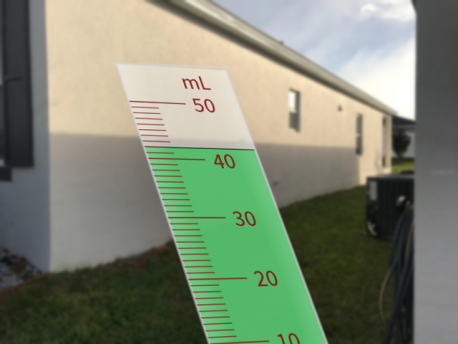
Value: 42 mL
